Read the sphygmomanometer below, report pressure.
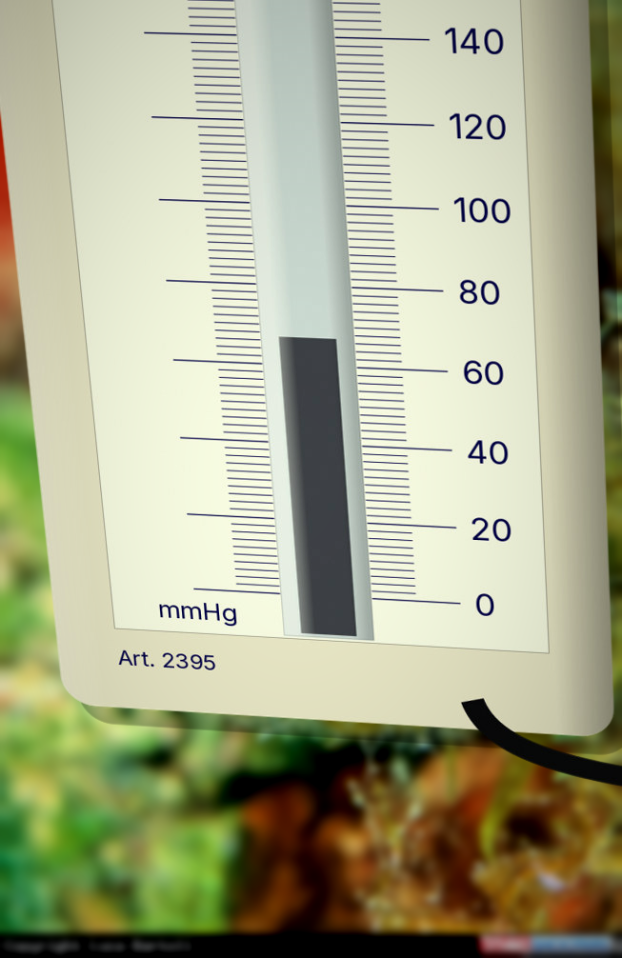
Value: 67 mmHg
